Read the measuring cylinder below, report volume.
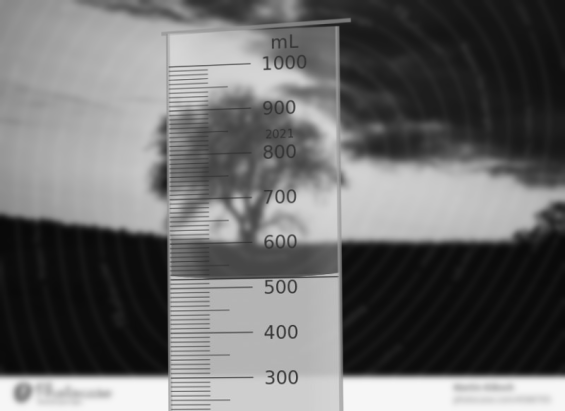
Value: 520 mL
